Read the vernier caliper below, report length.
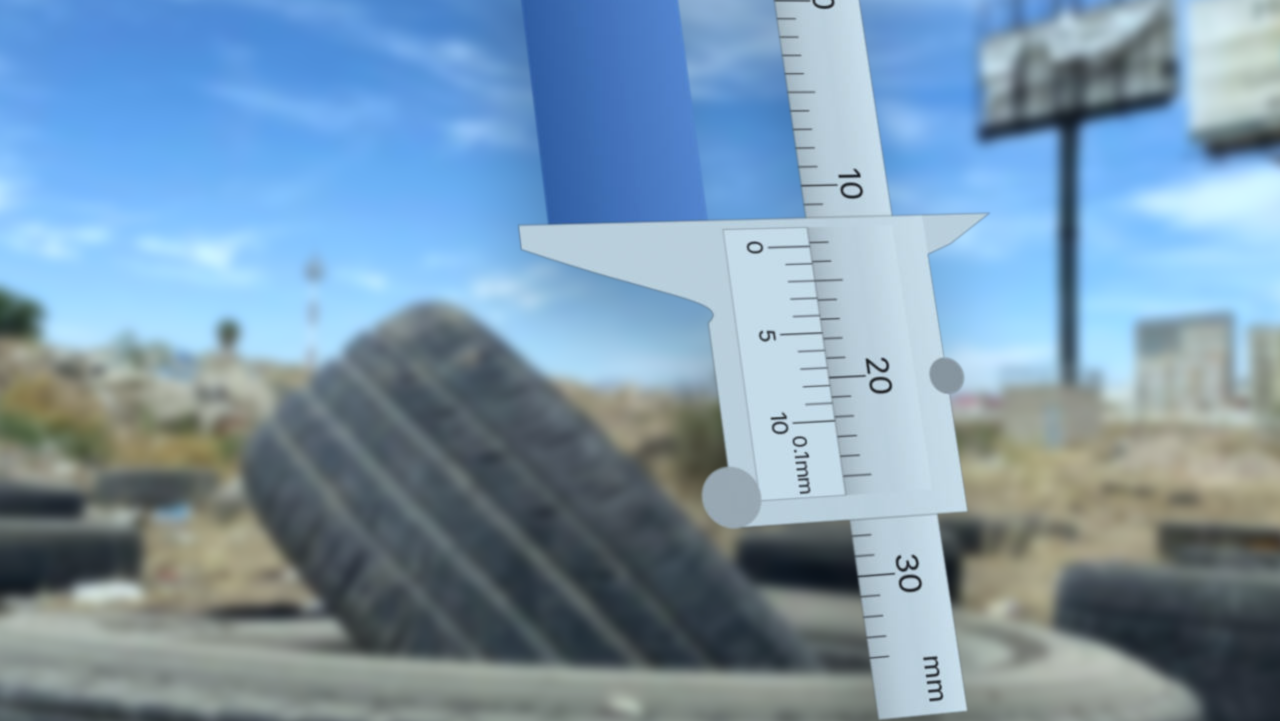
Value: 13.2 mm
